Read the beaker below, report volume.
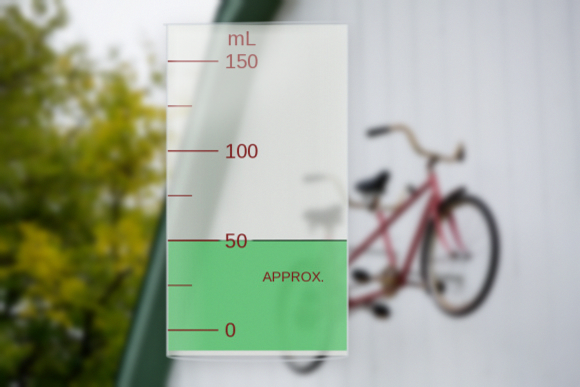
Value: 50 mL
